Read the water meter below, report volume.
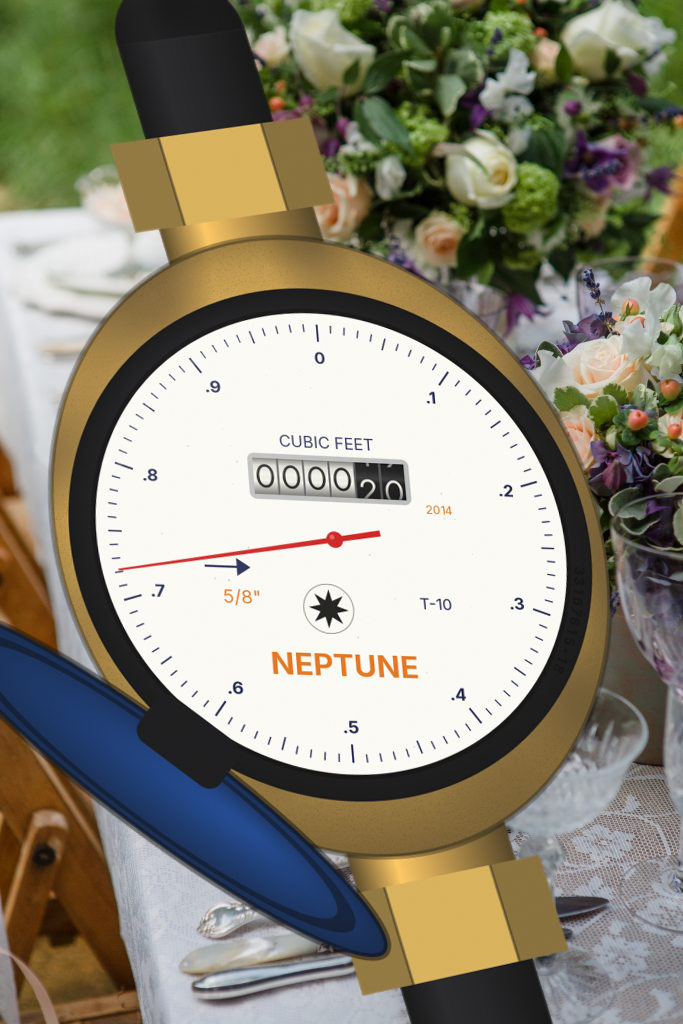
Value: 19.72 ft³
